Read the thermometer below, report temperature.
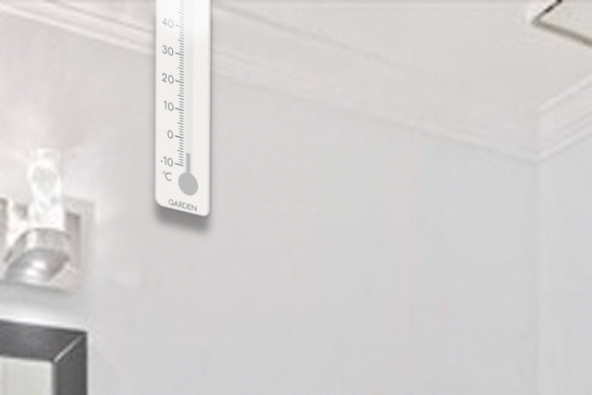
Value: -5 °C
